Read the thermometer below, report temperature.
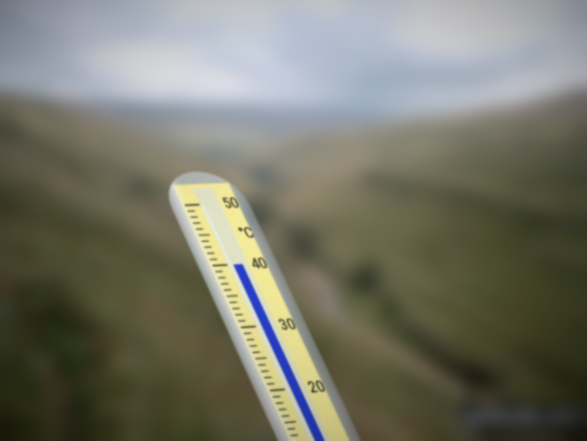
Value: 40 °C
